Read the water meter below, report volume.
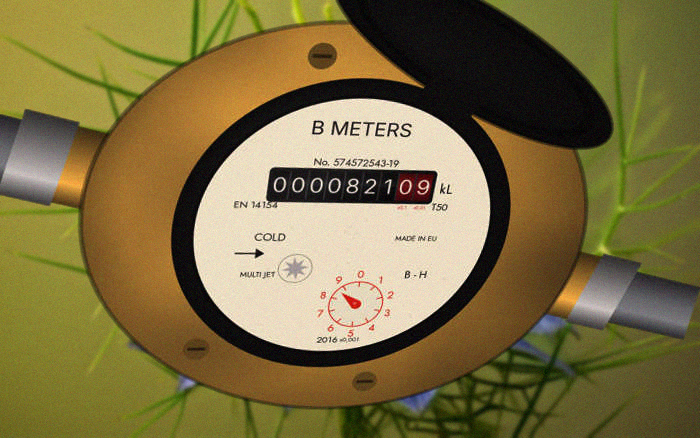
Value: 821.098 kL
